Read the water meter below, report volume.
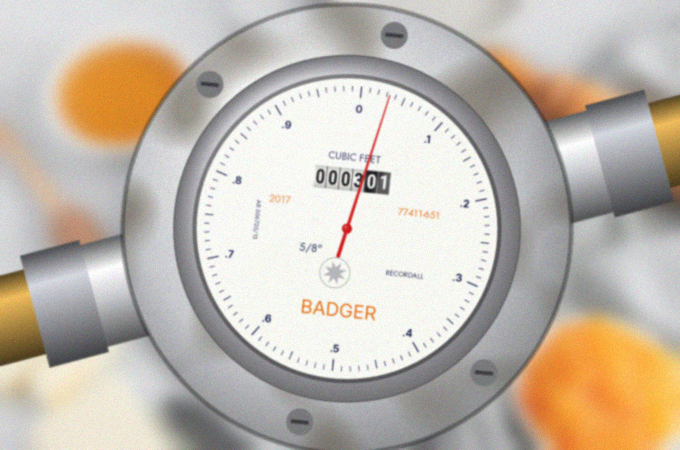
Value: 301.03 ft³
